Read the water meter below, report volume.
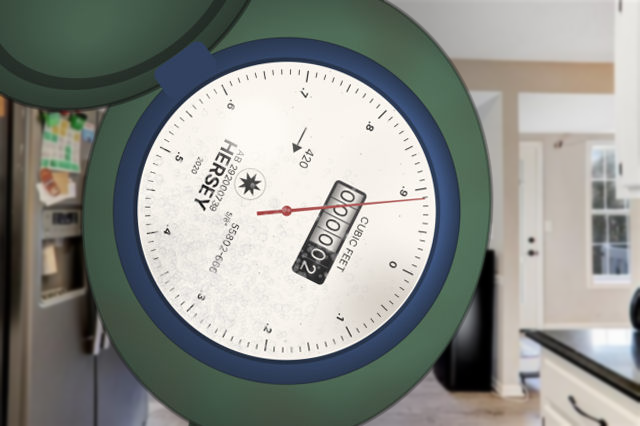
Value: 1.91 ft³
